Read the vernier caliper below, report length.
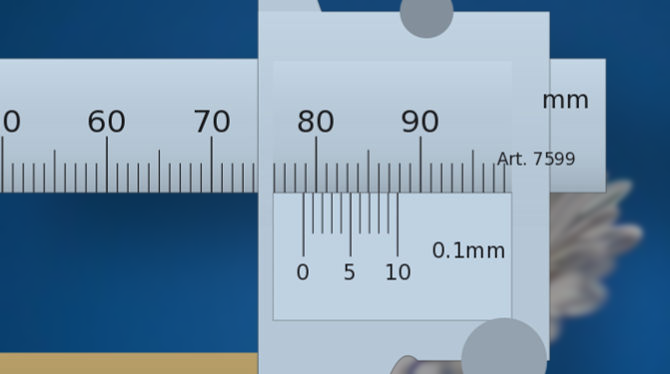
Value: 78.8 mm
